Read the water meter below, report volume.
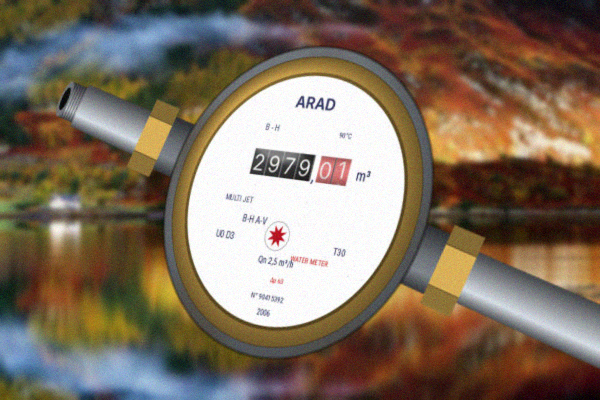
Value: 2979.01 m³
